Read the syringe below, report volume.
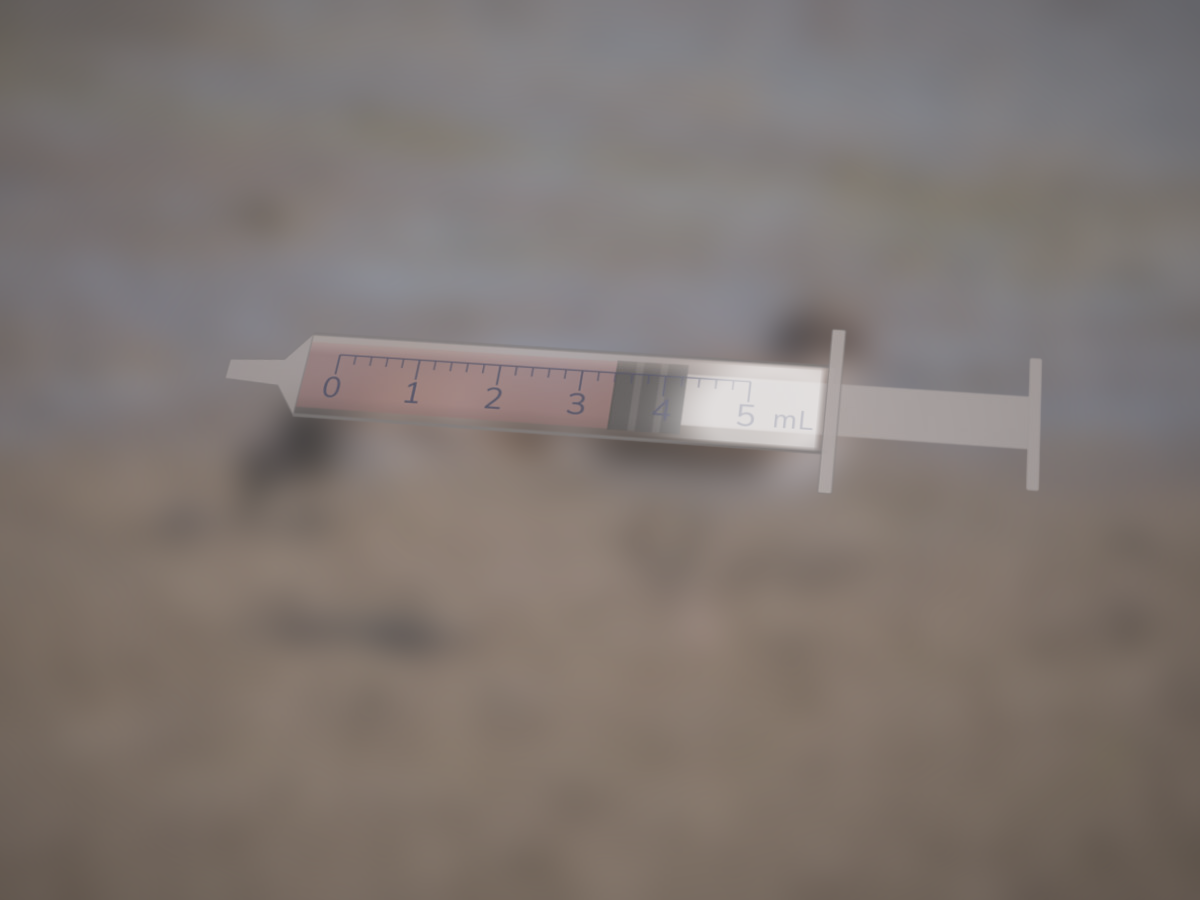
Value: 3.4 mL
